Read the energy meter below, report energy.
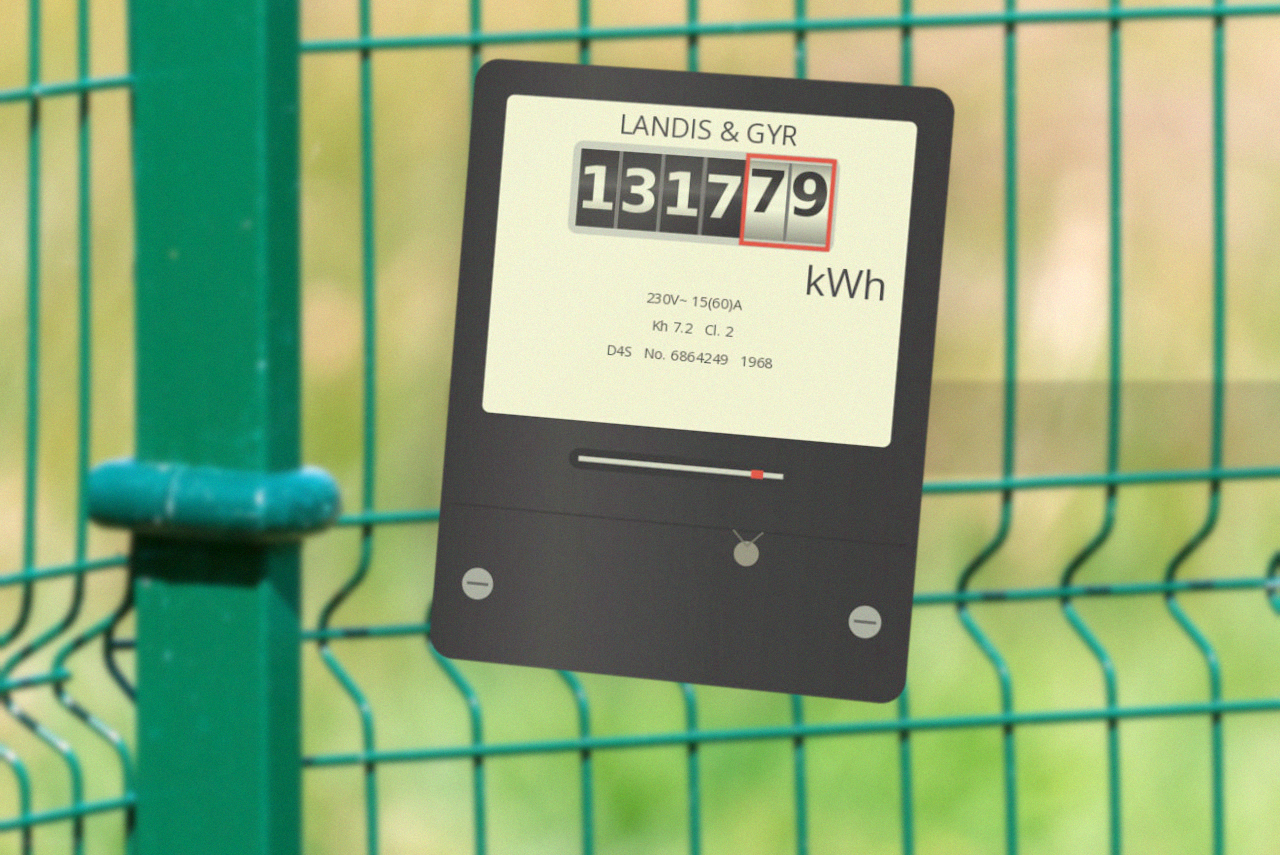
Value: 1317.79 kWh
